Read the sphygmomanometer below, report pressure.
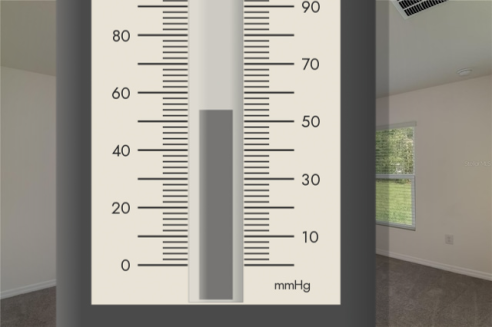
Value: 54 mmHg
